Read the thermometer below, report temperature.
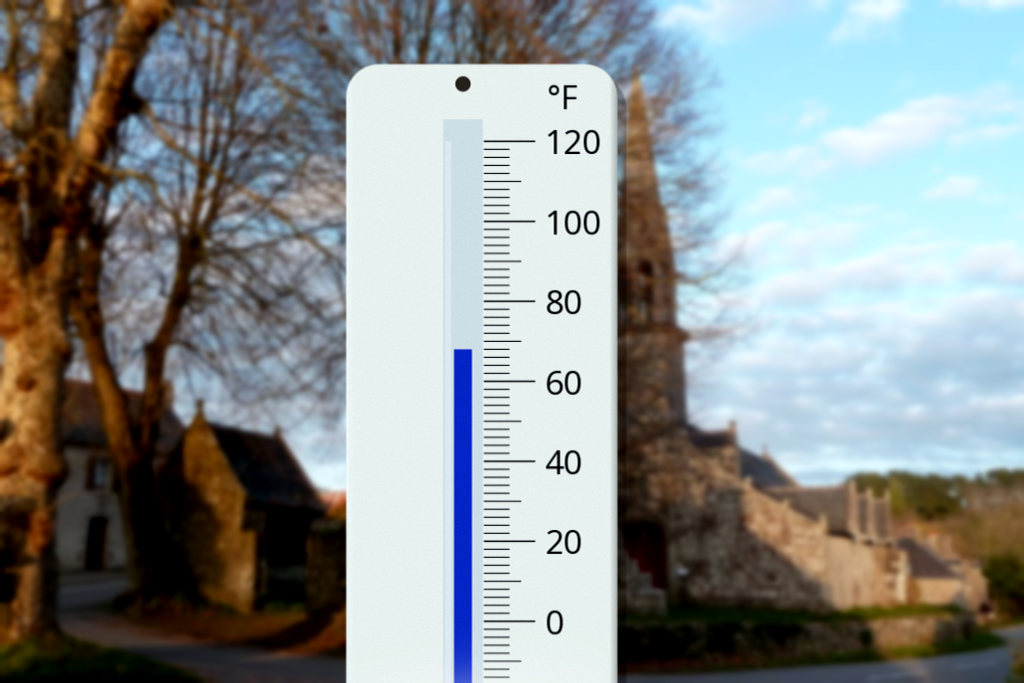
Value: 68 °F
